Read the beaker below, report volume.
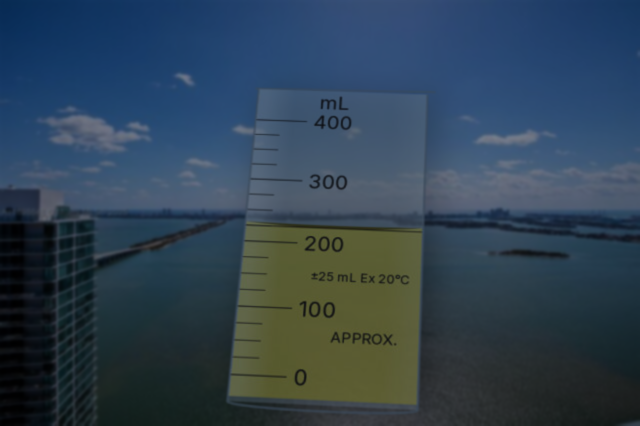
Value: 225 mL
